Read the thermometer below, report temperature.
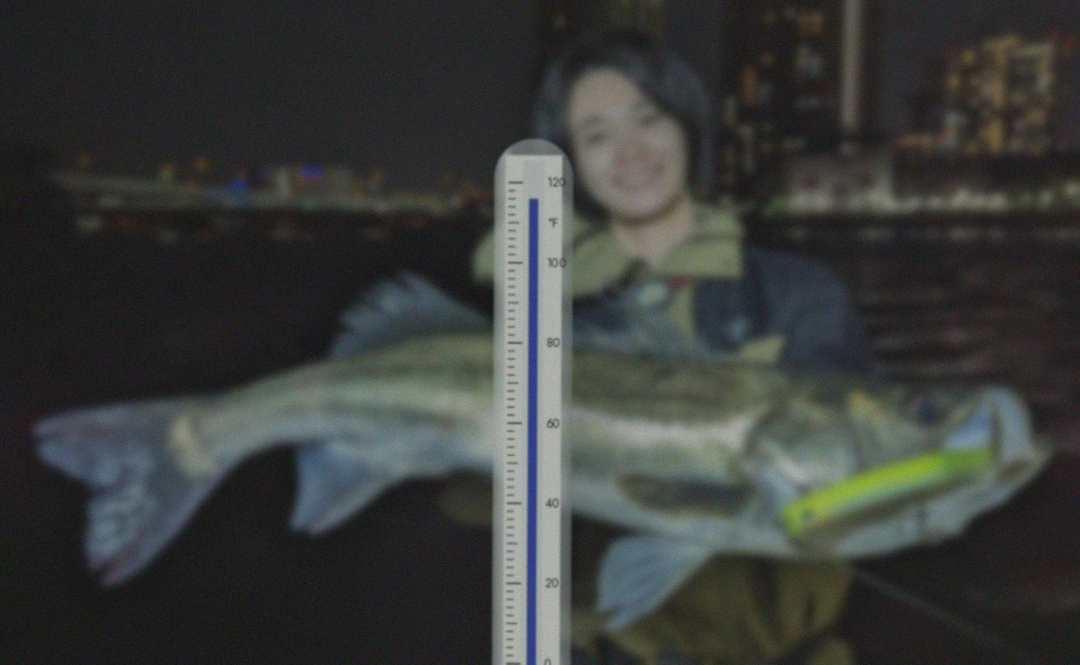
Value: 116 °F
